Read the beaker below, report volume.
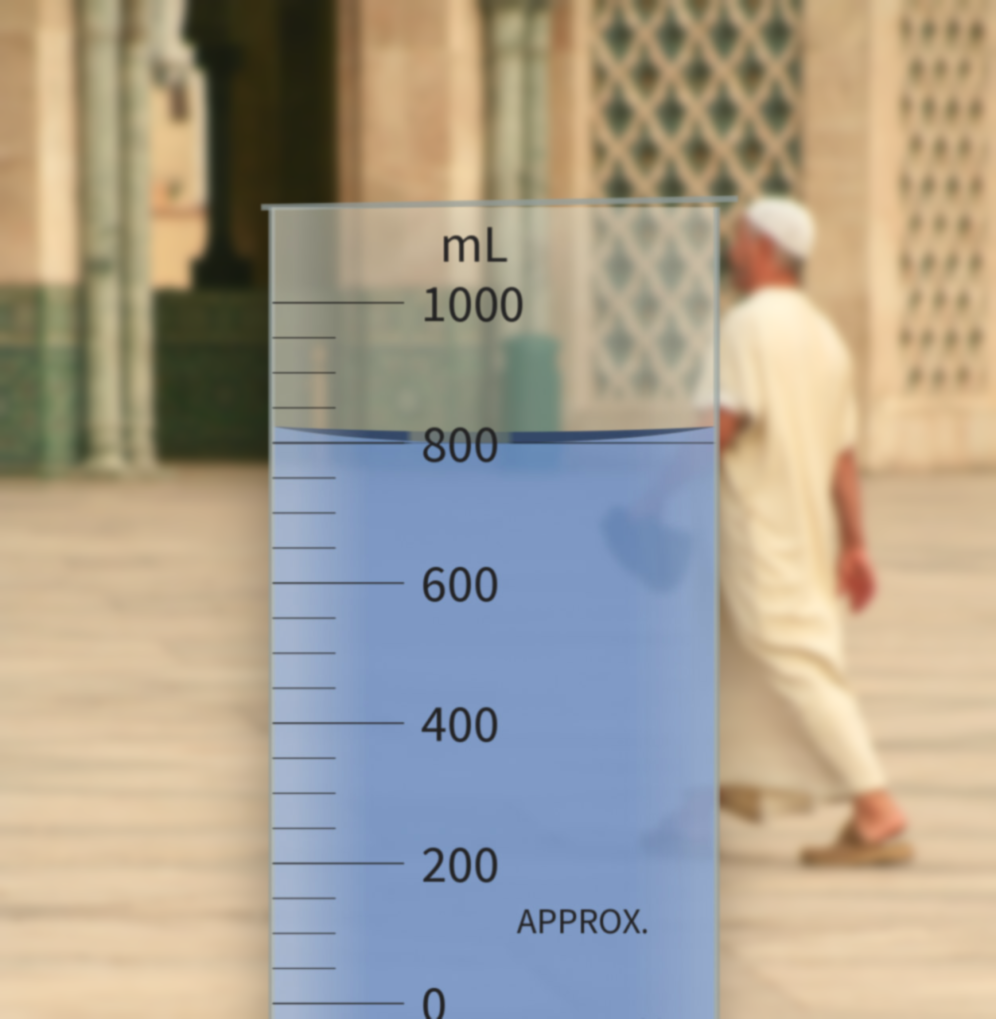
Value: 800 mL
